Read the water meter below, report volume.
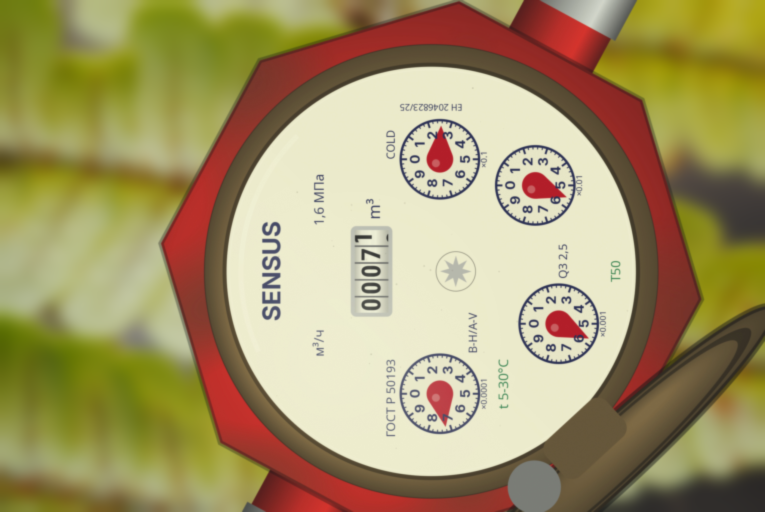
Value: 71.2557 m³
